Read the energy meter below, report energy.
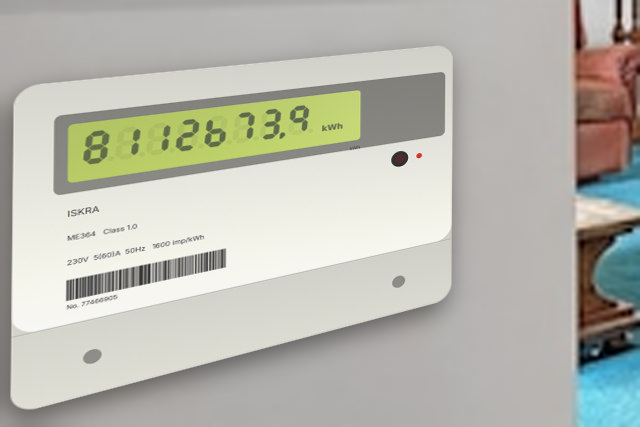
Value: 8112673.9 kWh
